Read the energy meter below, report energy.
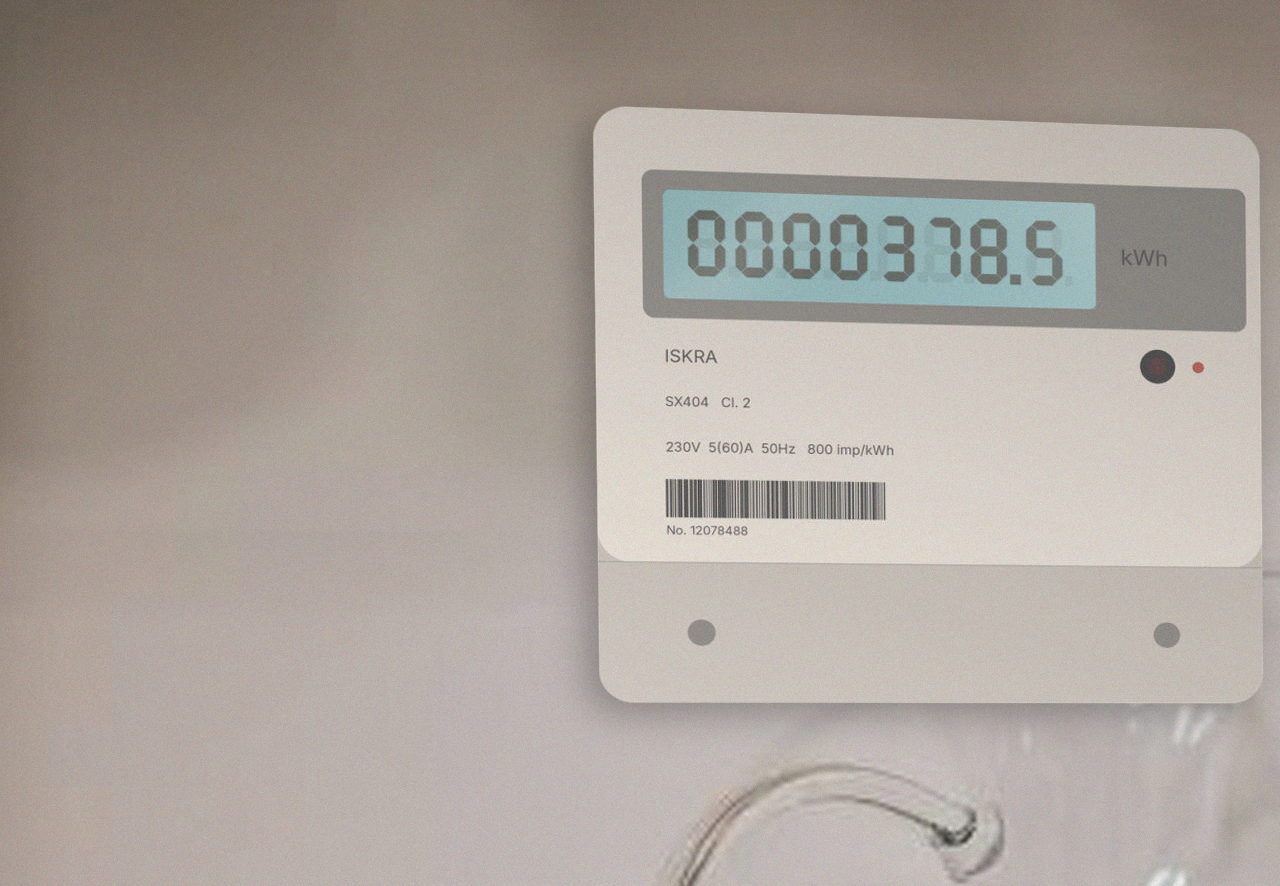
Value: 378.5 kWh
